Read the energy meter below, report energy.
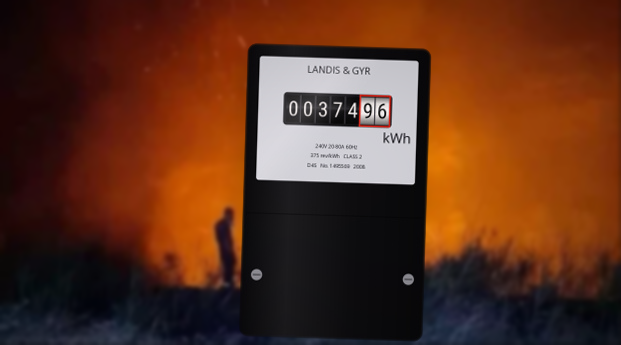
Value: 374.96 kWh
